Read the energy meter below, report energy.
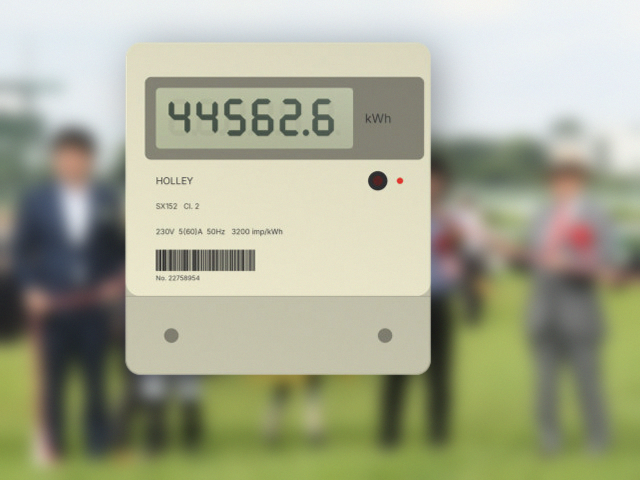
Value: 44562.6 kWh
